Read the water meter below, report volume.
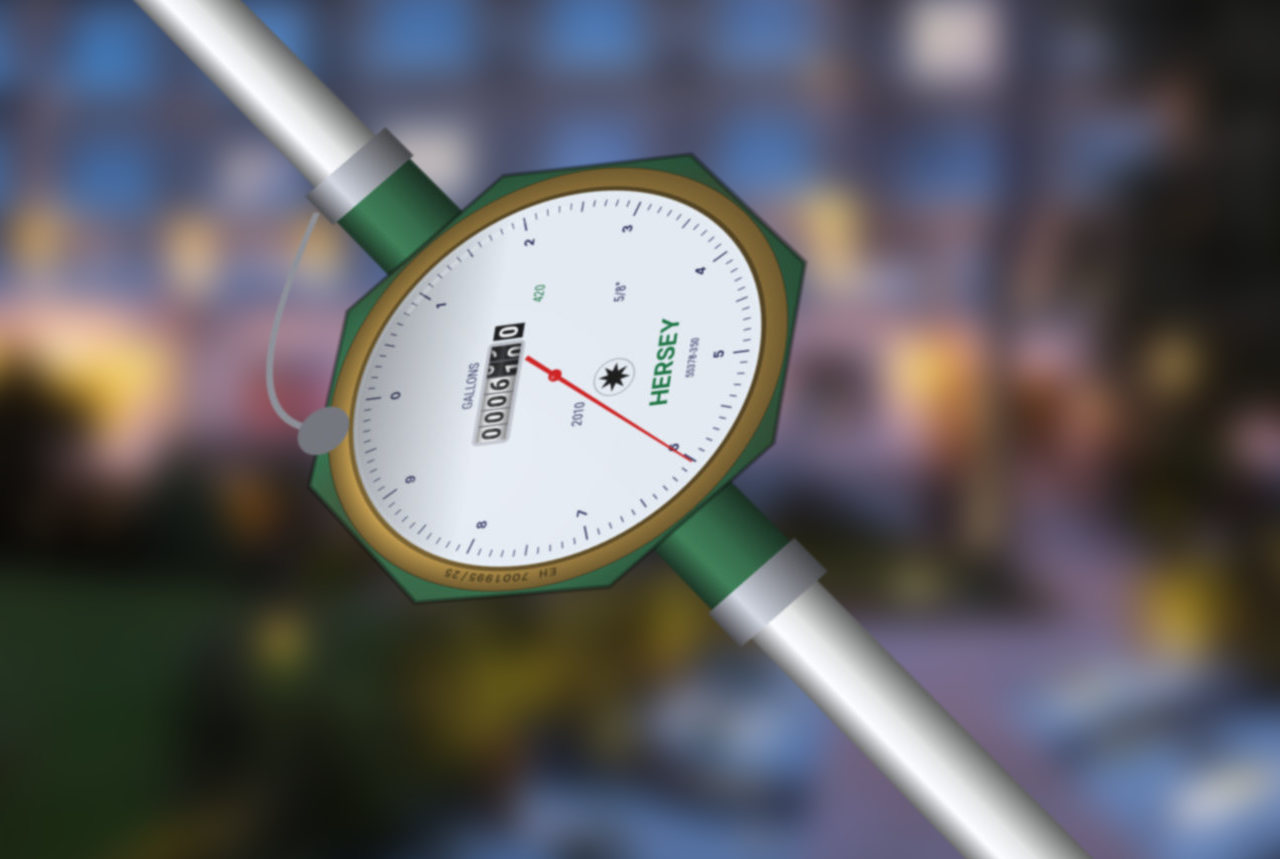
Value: 6096.0 gal
